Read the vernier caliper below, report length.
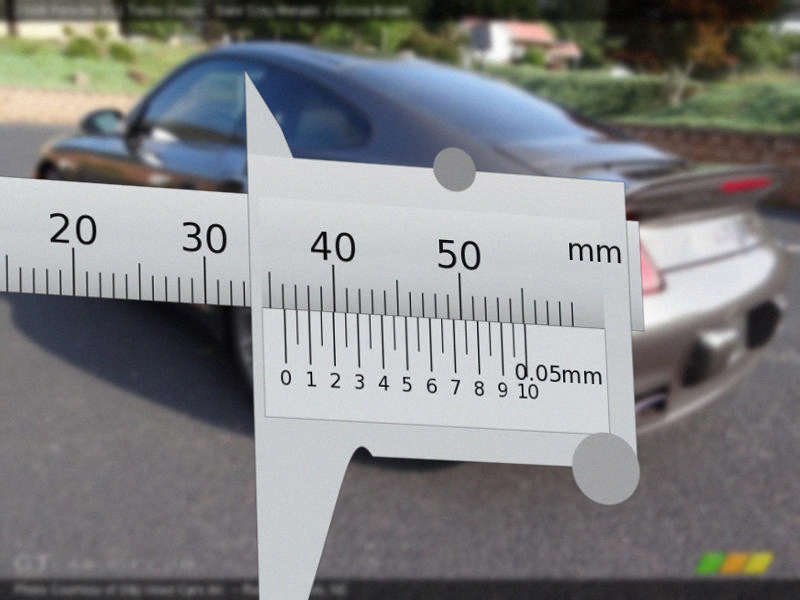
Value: 36.1 mm
